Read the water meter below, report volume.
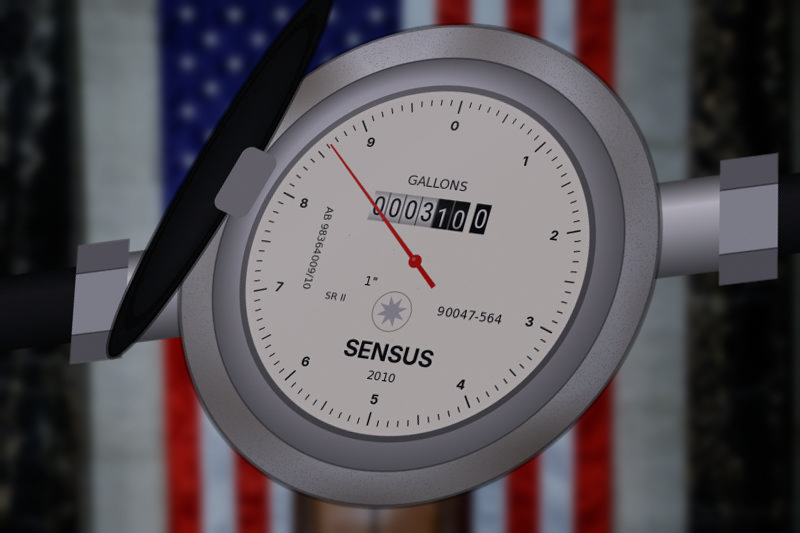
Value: 3098.6 gal
